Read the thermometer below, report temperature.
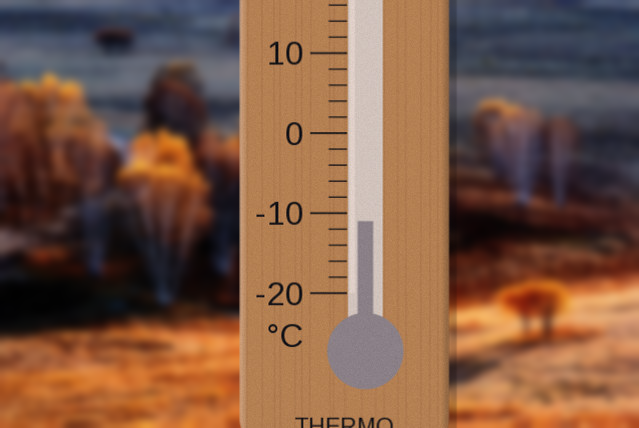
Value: -11 °C
